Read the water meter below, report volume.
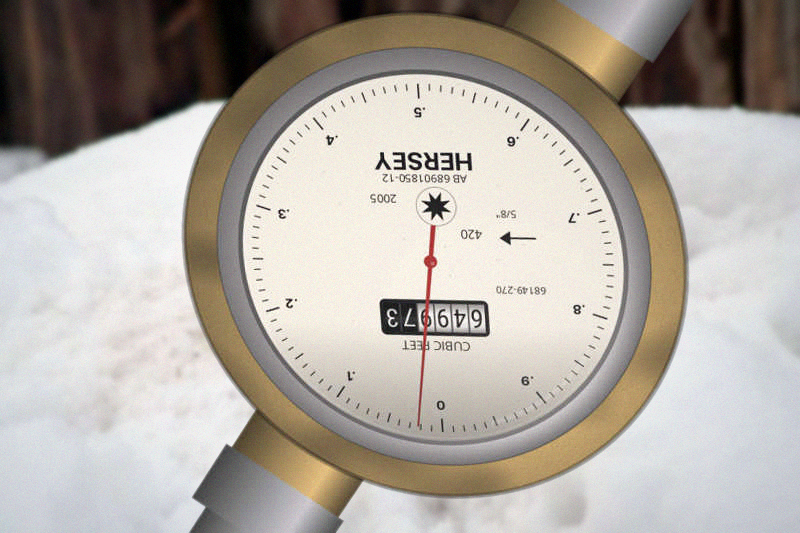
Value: 649973.02 ft³
